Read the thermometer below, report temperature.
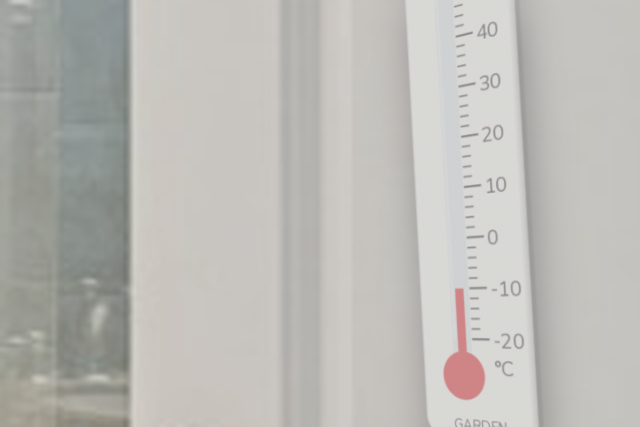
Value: -10 °C
